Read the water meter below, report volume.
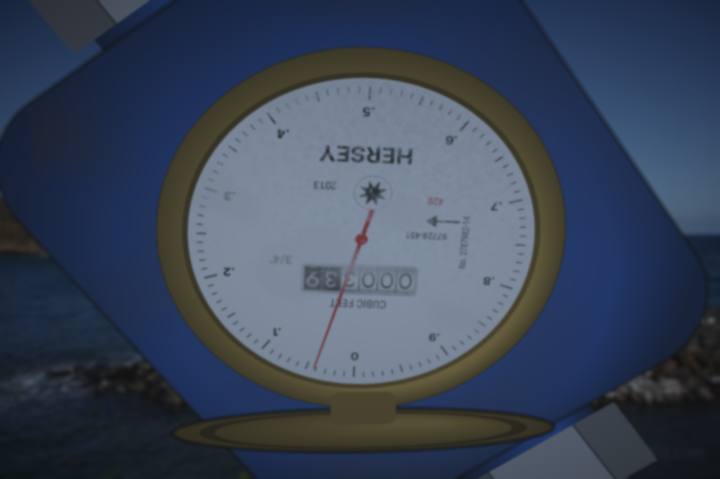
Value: 339.04 ft³
